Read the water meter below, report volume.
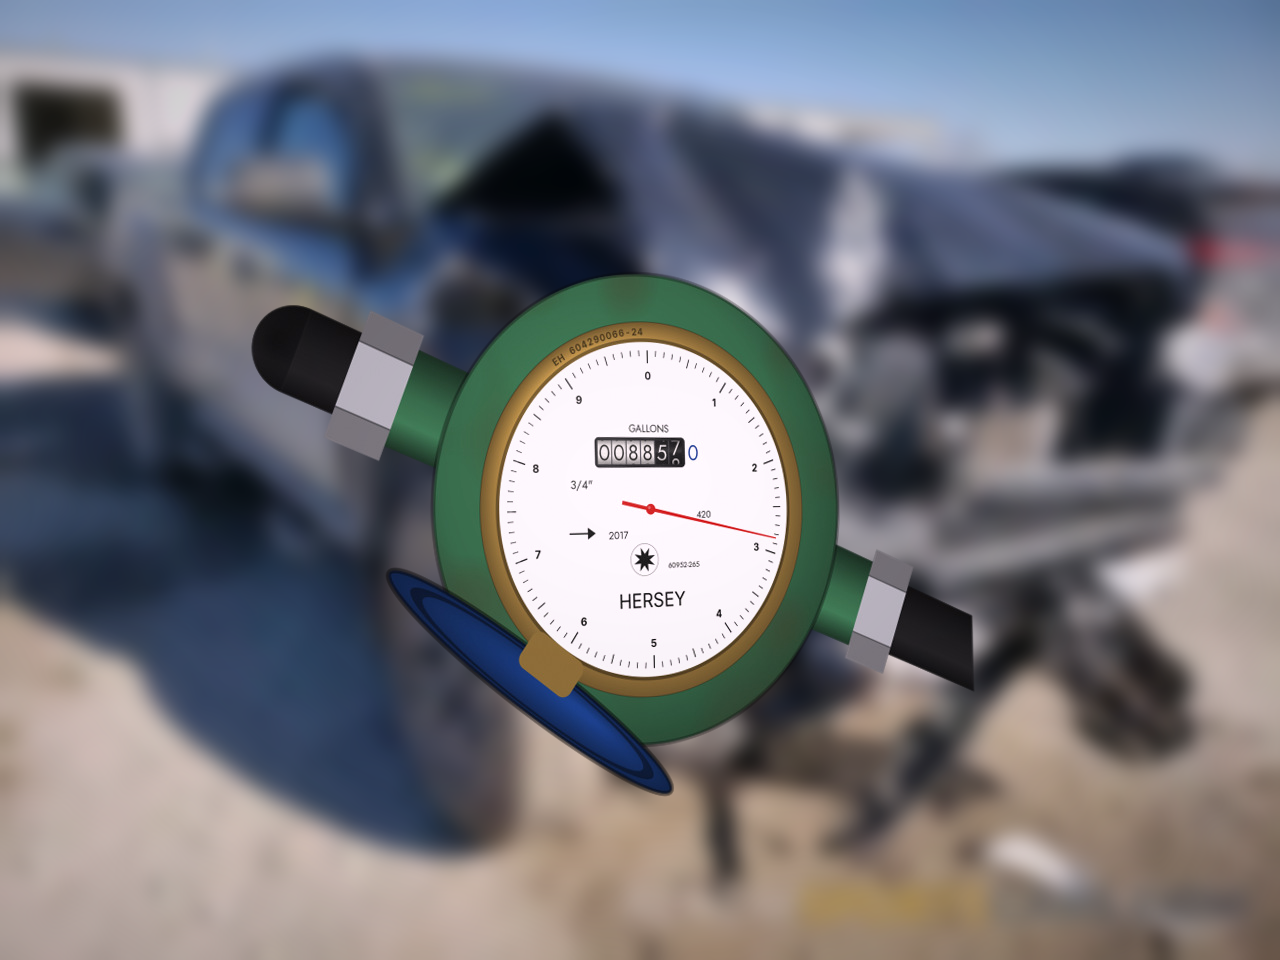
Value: 88572.8 gal
